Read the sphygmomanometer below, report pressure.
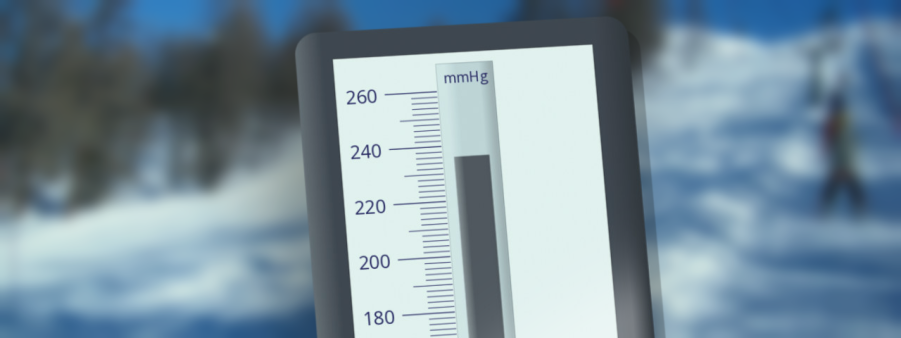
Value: 236 mmHg
